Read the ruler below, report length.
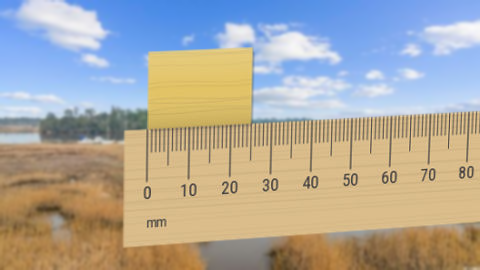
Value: 25 mm
